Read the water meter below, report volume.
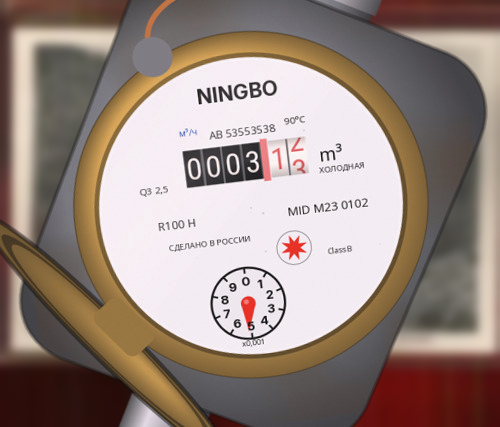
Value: 3.125 m³
